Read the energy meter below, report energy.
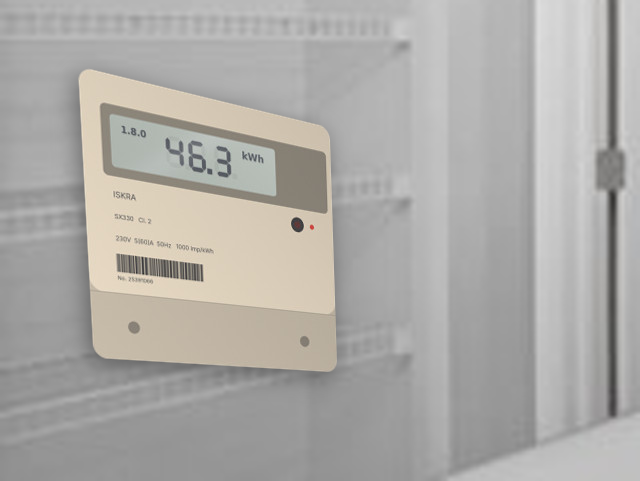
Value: 46.3 kWh
